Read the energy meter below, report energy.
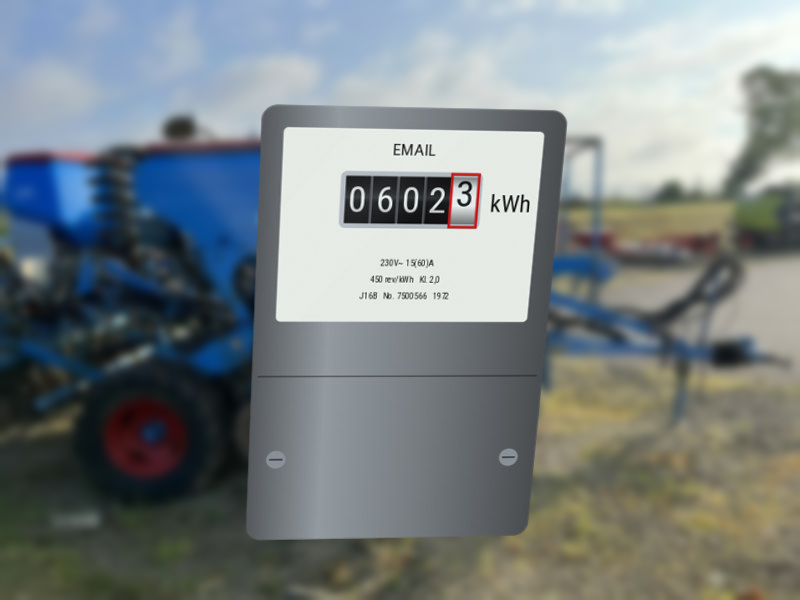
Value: 602.3 kWh
